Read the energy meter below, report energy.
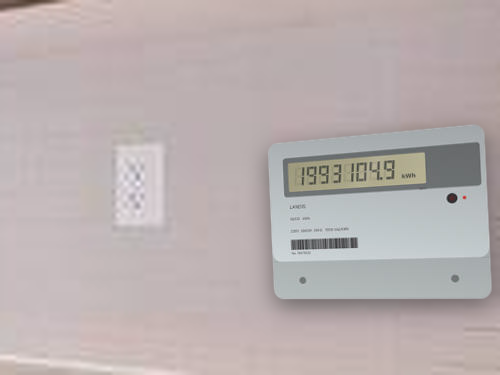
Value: 1993104.9 kWh
